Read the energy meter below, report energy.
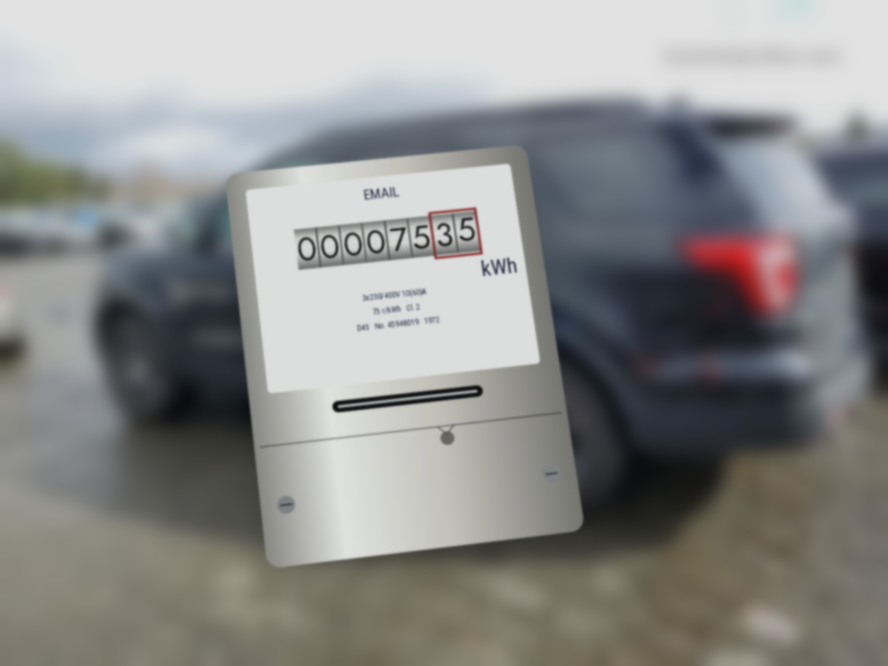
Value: 75.35 kWh
